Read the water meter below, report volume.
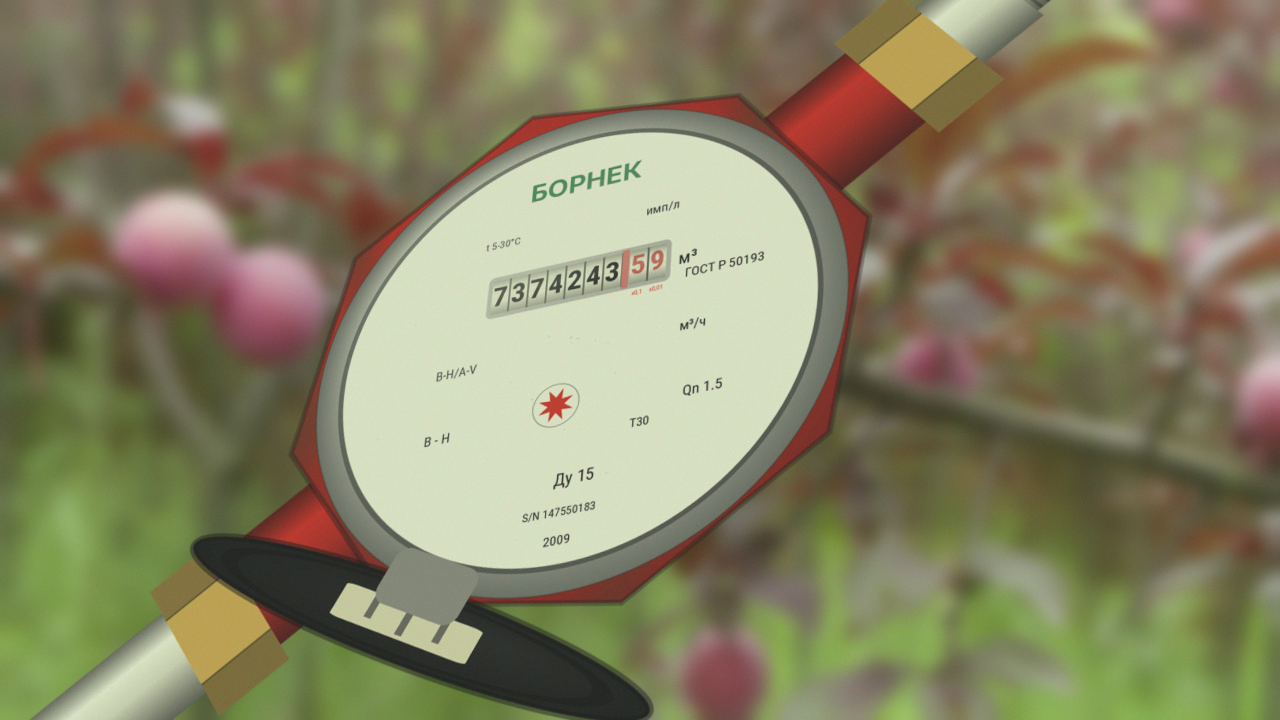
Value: 7374243.59 m³
